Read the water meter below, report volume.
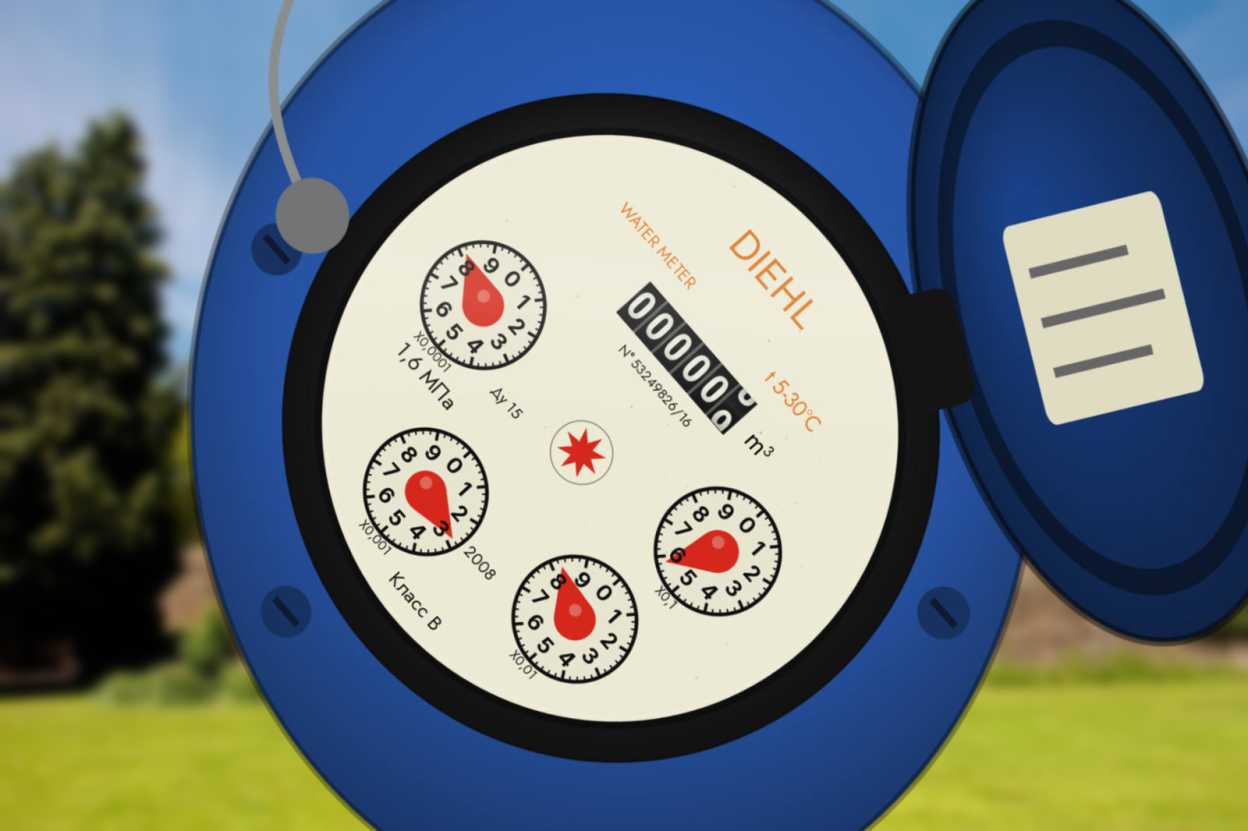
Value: 8.5828 m³
